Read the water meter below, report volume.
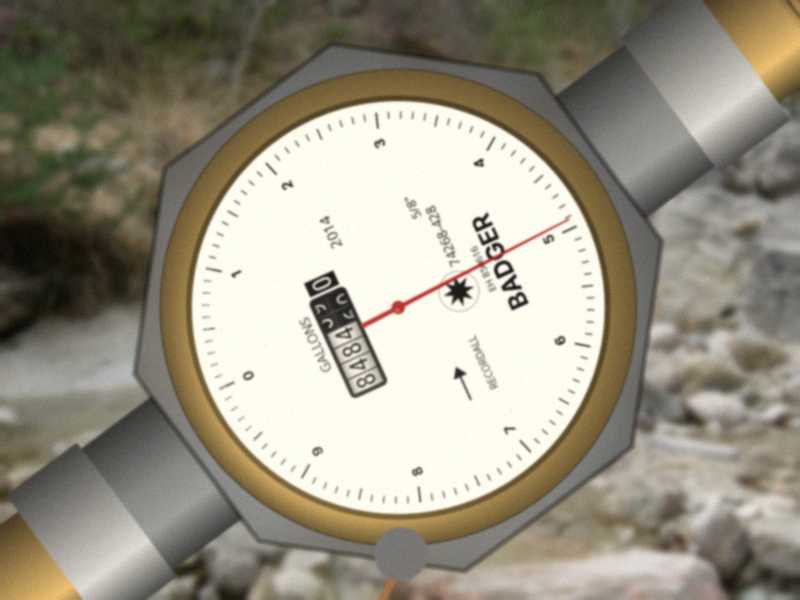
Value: 8484594.9 gal
